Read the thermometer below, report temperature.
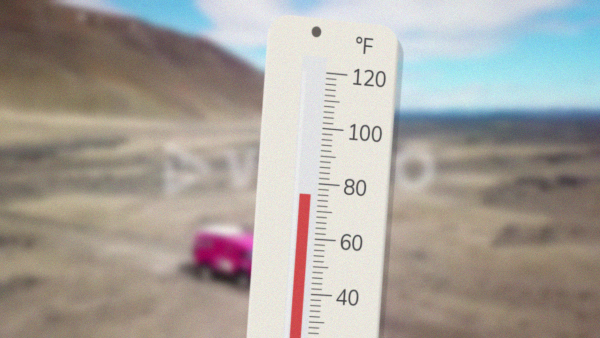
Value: 76 °F
